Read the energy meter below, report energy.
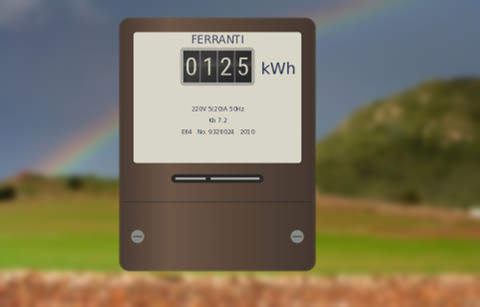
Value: 125 kWh
